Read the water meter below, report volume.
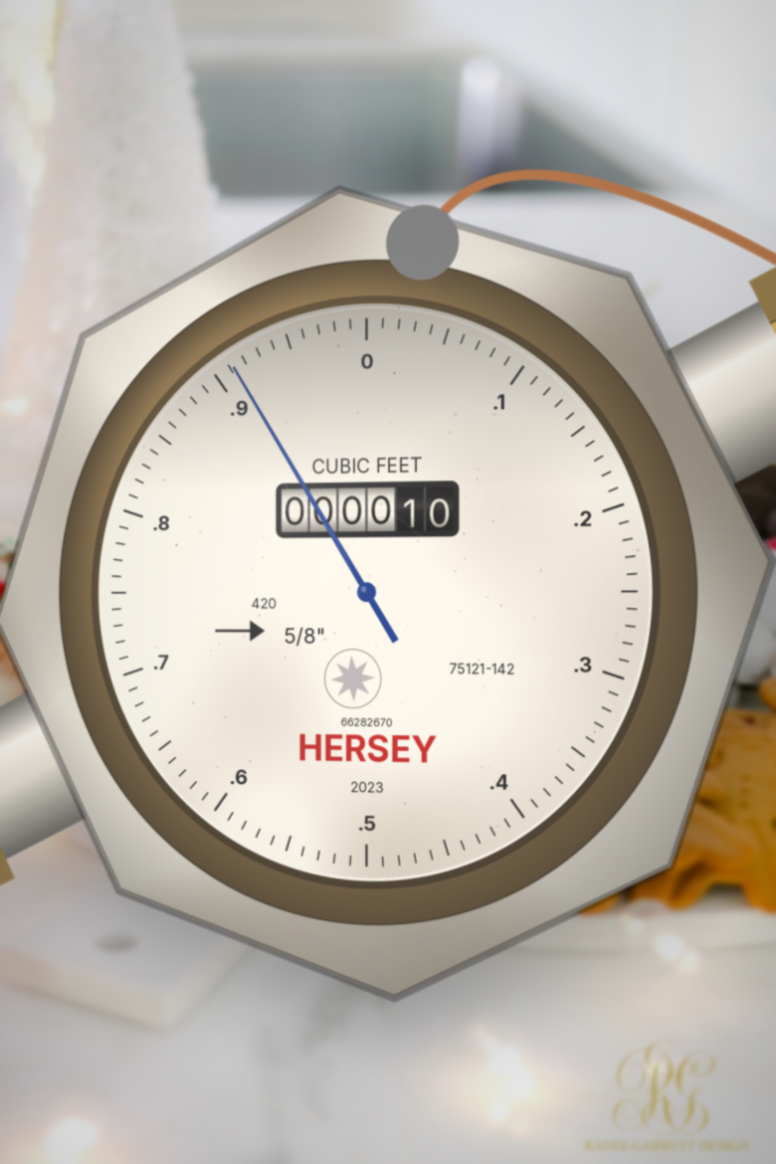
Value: 9.91 ft³
